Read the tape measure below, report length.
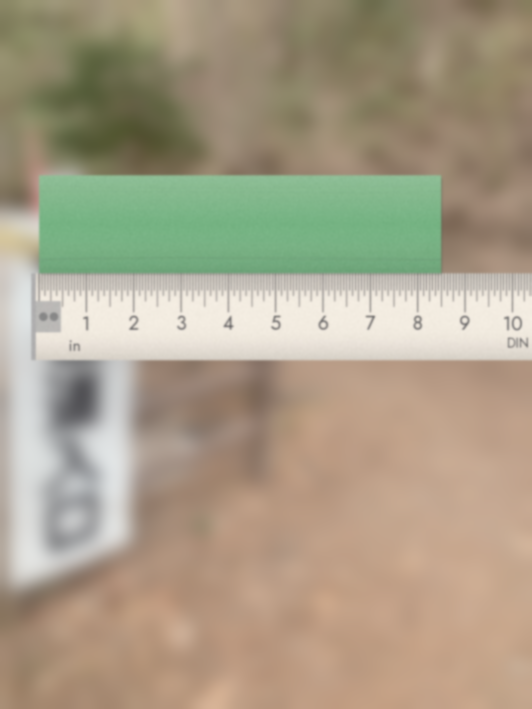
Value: 8.5 in
